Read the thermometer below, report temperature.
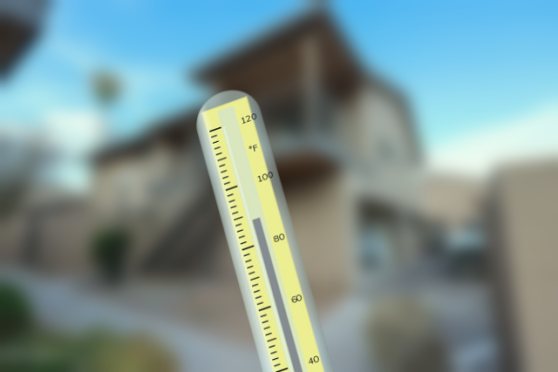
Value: 88 °F
